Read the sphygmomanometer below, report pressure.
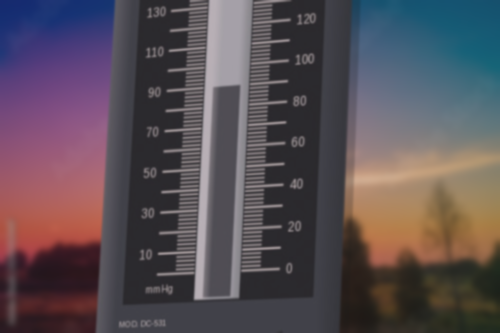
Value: 90 mmHg
